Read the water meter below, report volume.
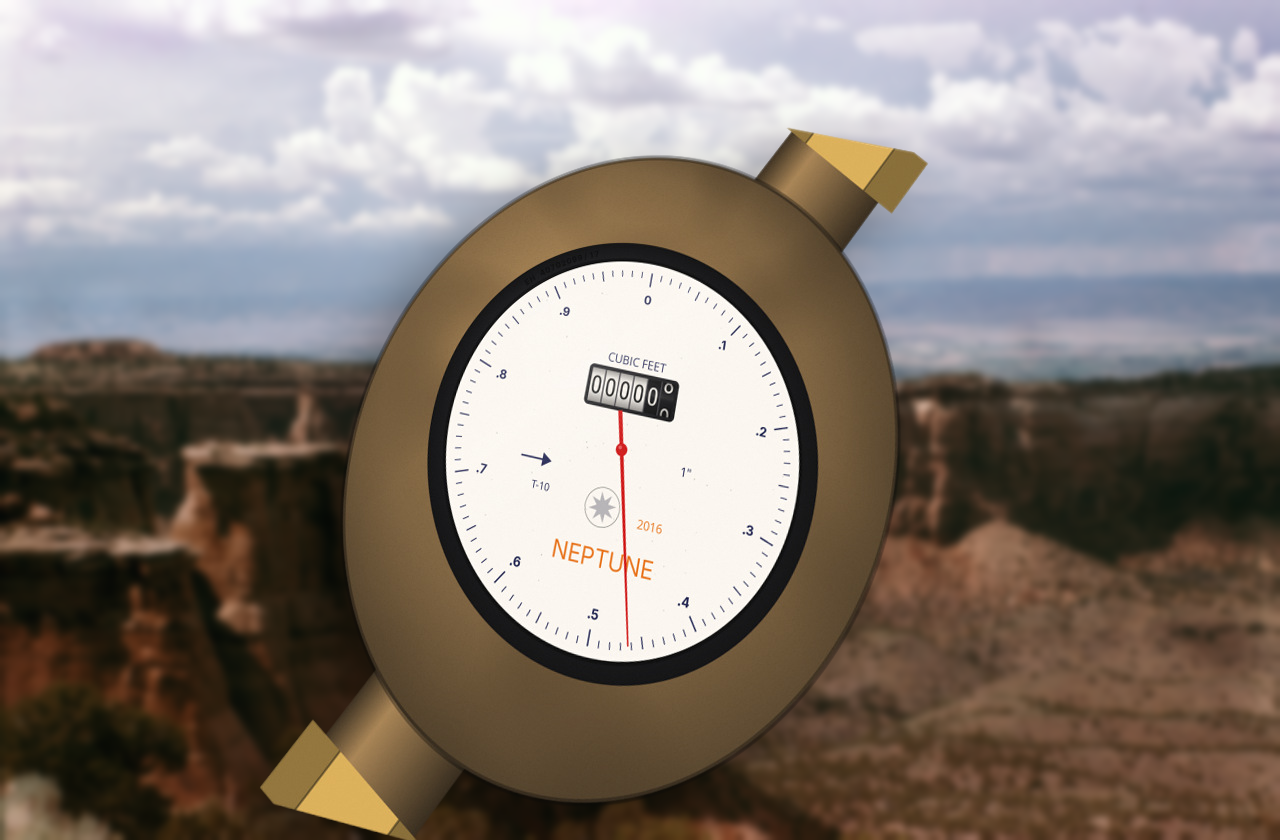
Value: 8.46 ft³
